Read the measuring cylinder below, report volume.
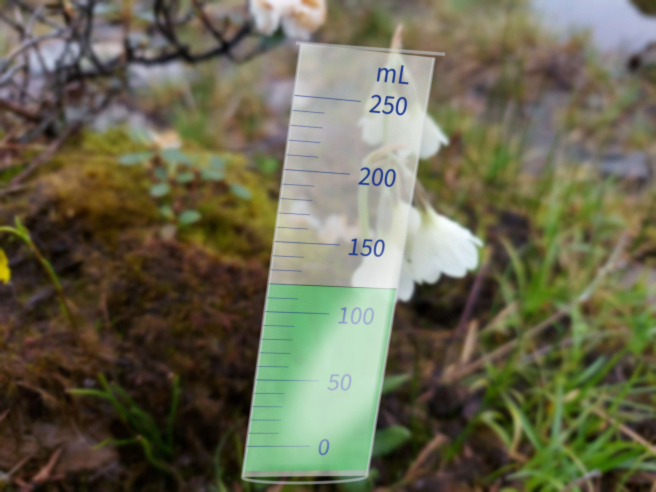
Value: 120 mL
